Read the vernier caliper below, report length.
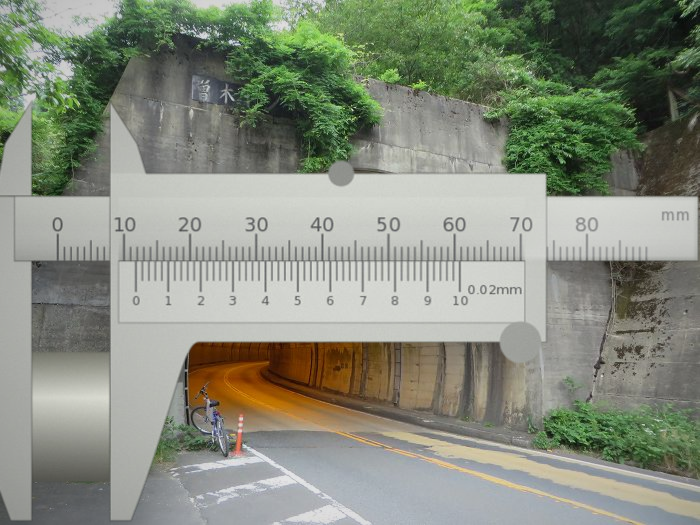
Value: 11.8 mm
